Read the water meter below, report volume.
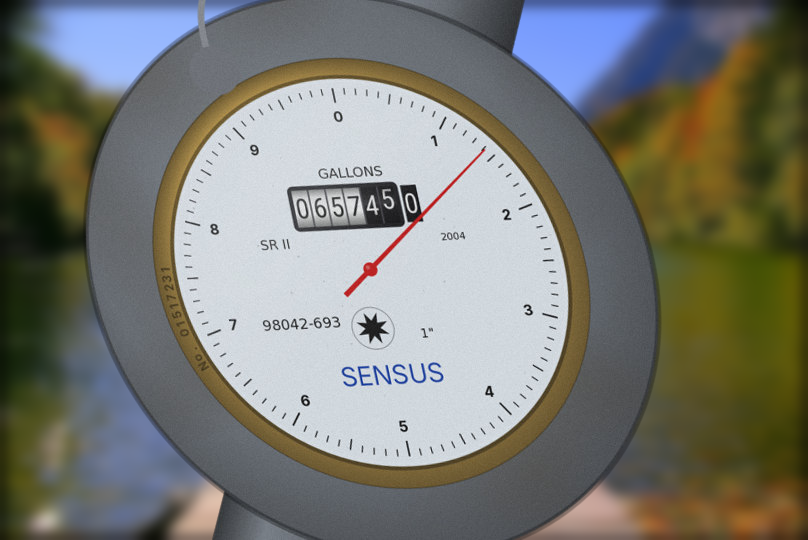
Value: 657451.4 gal
